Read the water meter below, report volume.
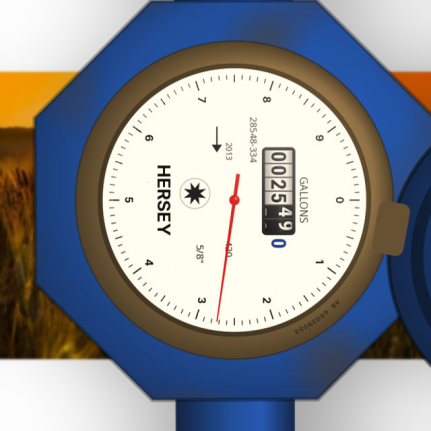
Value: 25492.7 gal
